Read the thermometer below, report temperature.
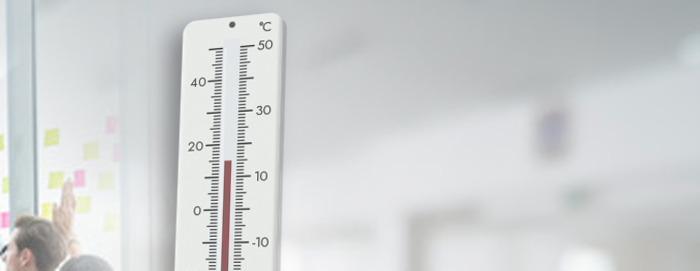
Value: 15 °C
